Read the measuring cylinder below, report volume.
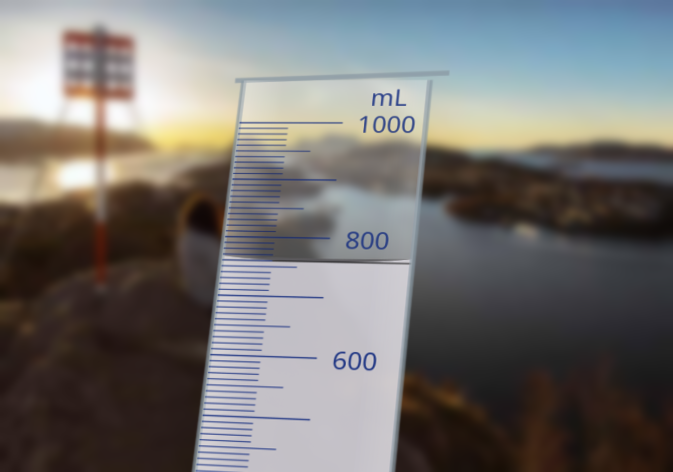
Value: 760 mL
